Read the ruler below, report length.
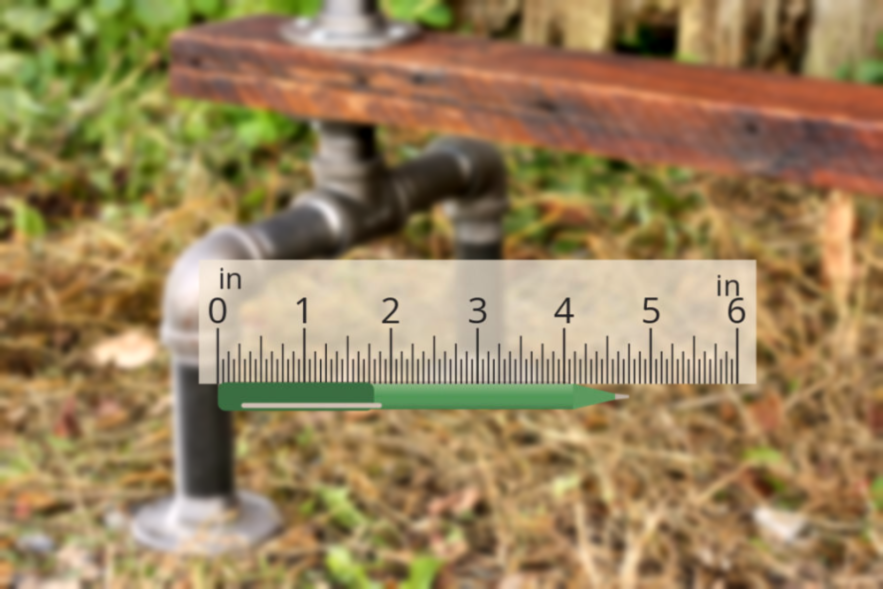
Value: 4.75 in
